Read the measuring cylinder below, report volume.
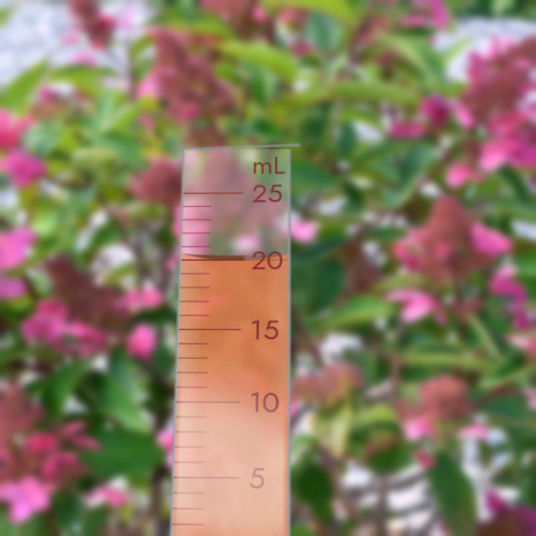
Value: 20 mL
